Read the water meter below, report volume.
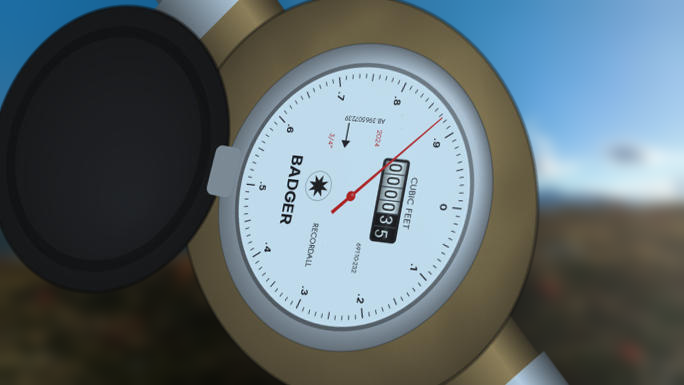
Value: 34.87 ft³
